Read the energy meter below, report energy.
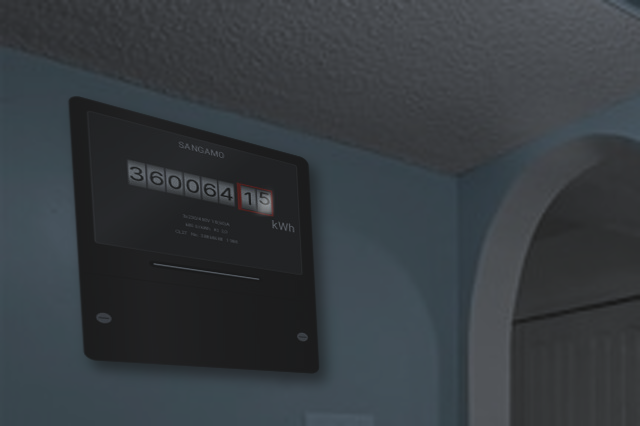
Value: 360064.15 kWh
